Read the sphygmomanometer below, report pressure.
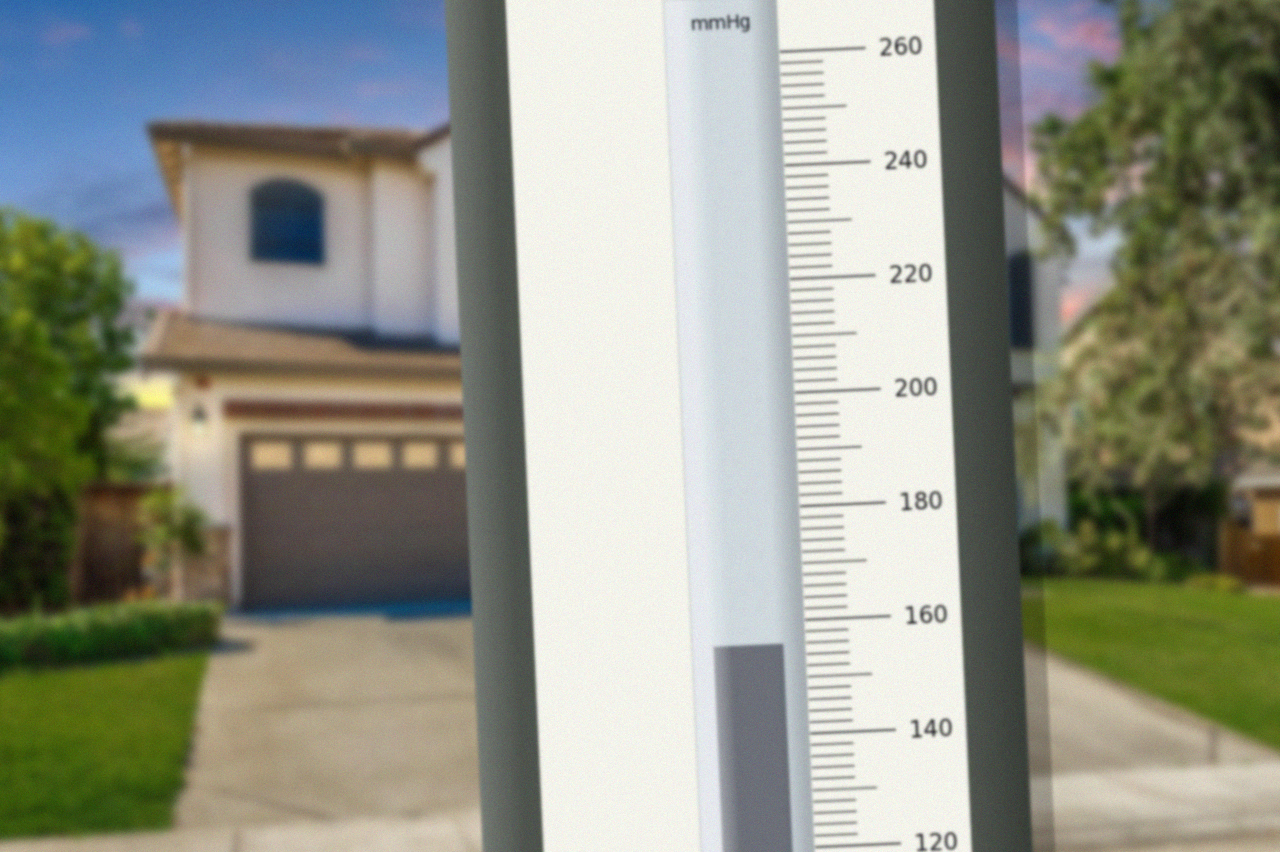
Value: 156 mmHg
